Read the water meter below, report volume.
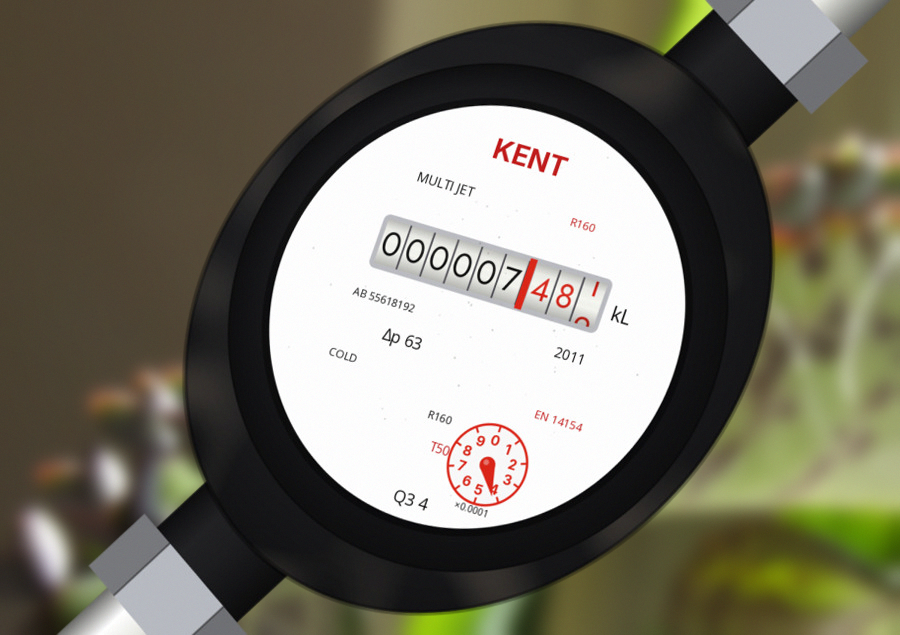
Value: 7.4814 kL
